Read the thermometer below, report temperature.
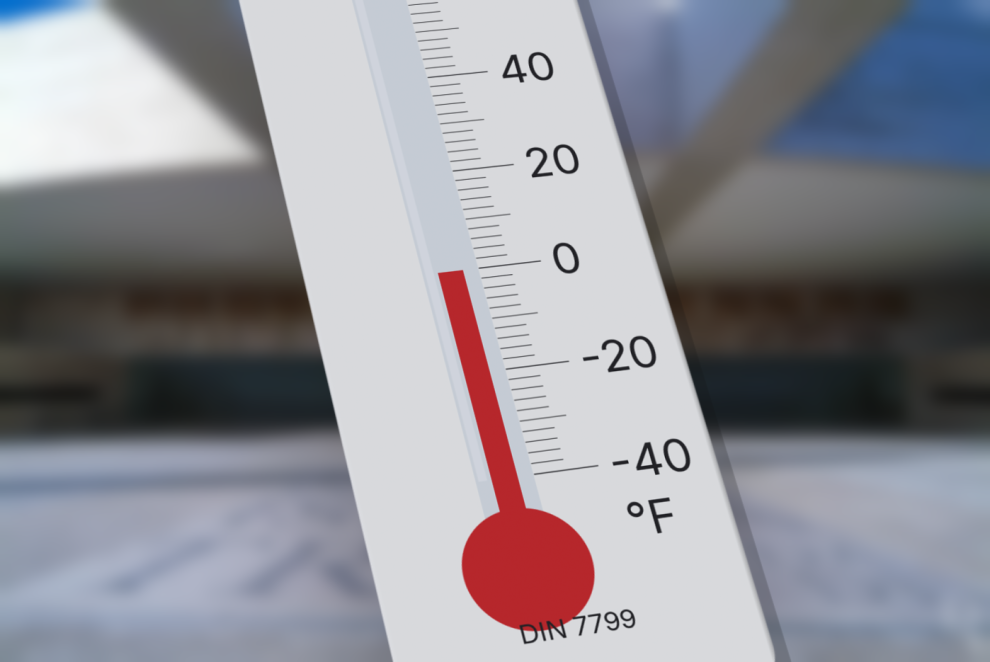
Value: 0 °F
